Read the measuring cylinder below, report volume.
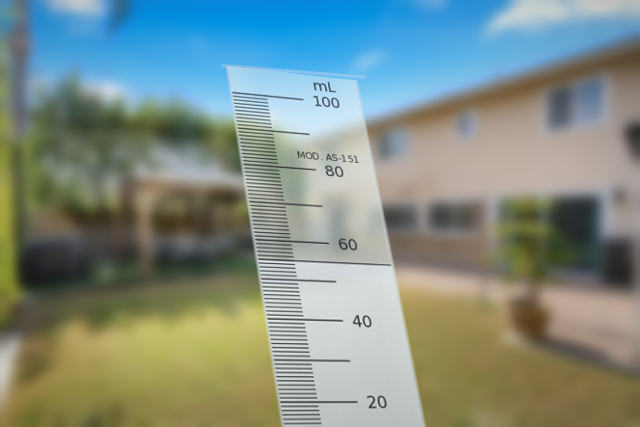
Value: 55 mL
